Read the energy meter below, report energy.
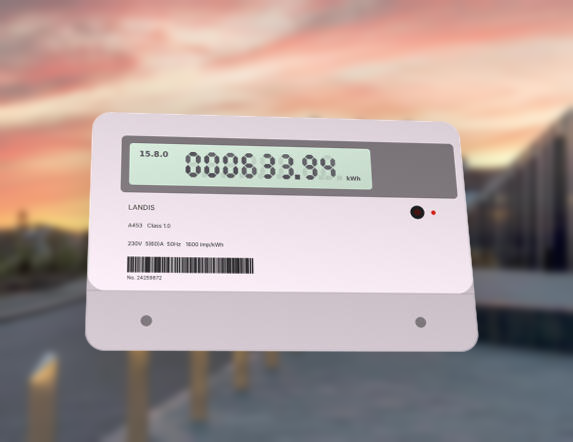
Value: 633.94 kWh
